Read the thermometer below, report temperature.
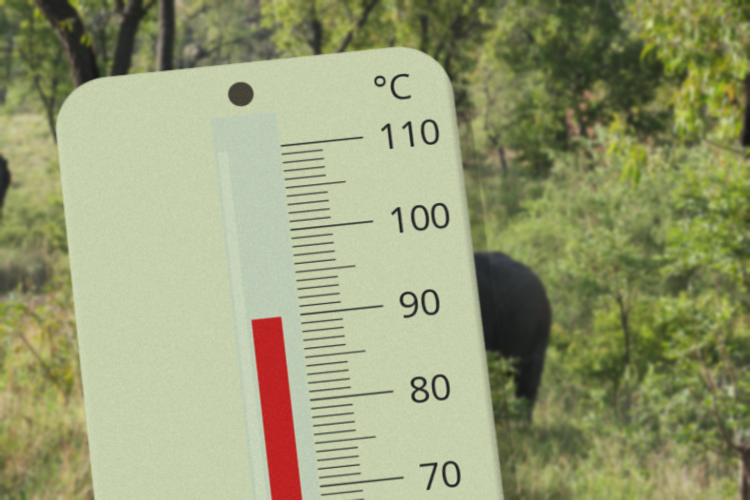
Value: 90 °C
